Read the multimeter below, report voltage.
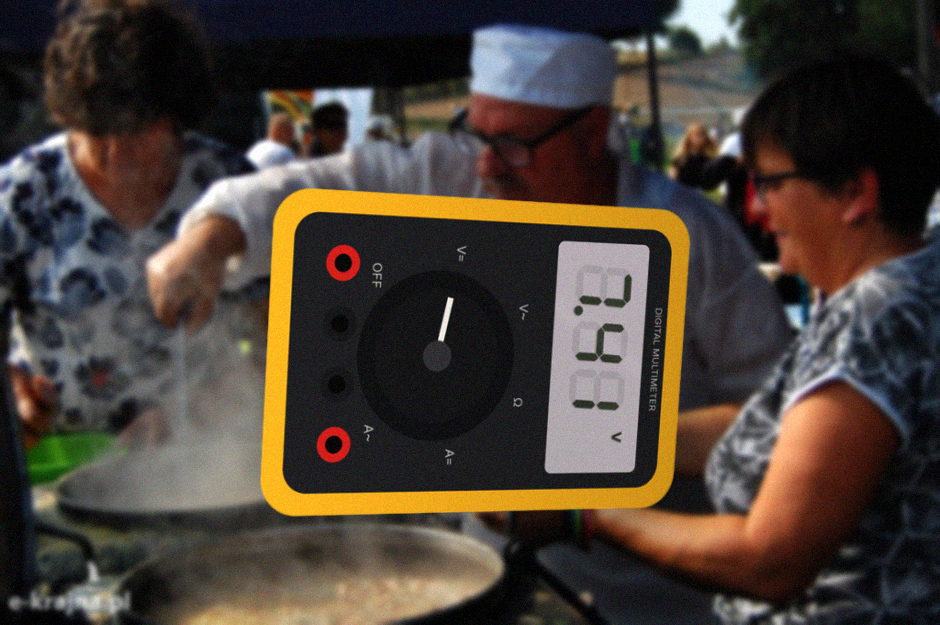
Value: 7.41 V
